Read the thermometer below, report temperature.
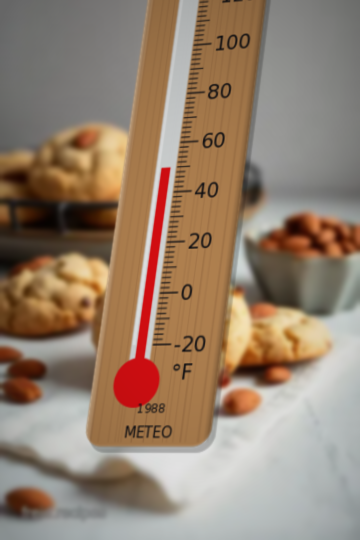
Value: 50 °F
